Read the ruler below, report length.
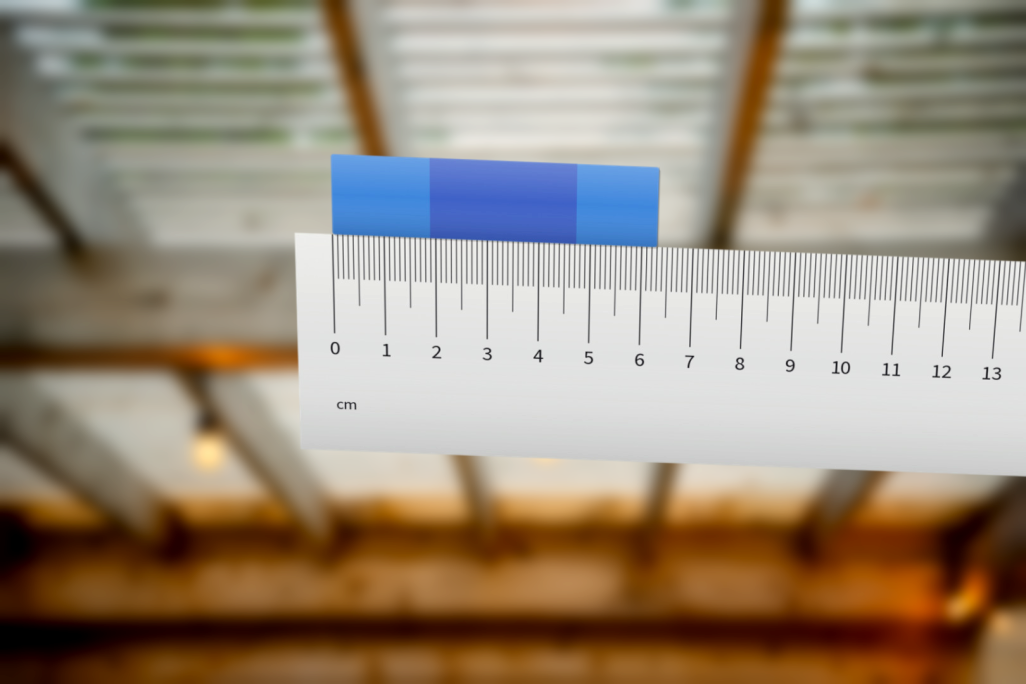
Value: 6.3 cm
